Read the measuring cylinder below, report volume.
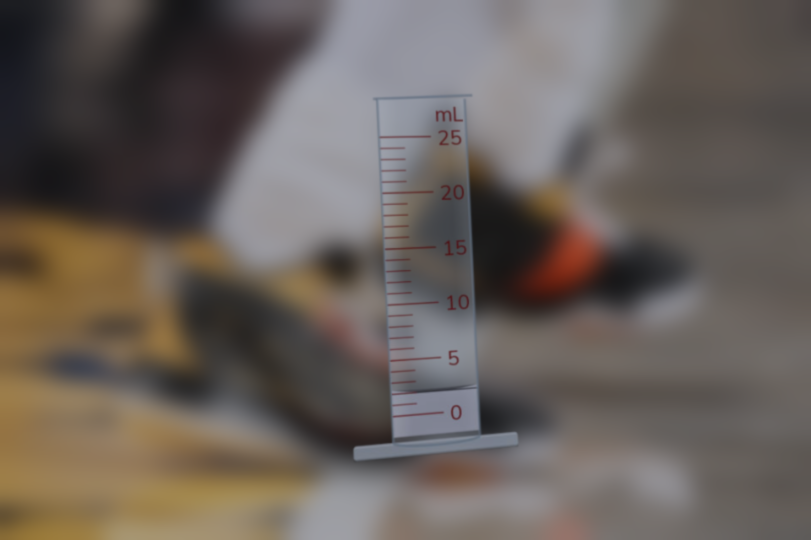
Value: 2 mL
